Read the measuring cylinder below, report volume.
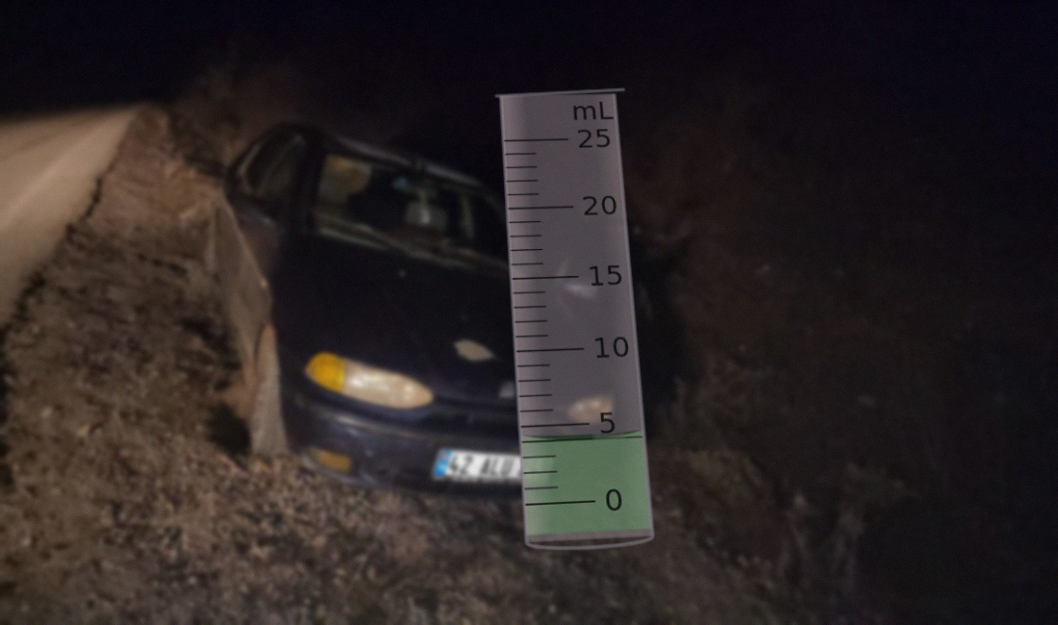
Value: 4 mL
